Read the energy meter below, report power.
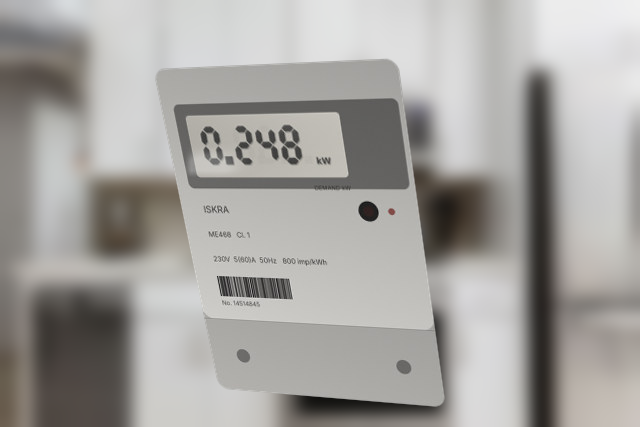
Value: 0.248 kW
